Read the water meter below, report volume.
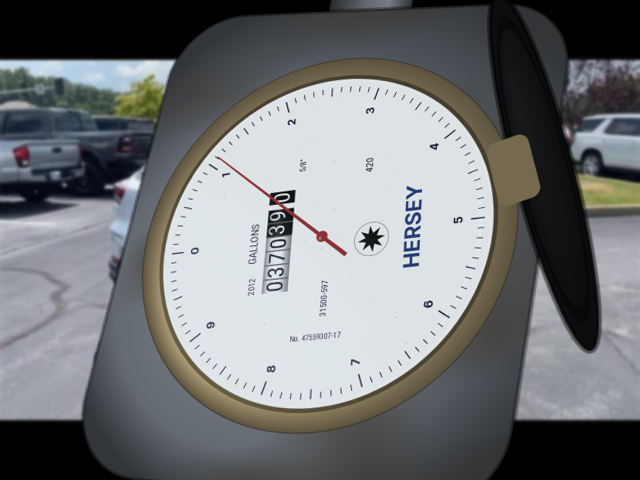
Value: 370391.1 gal
